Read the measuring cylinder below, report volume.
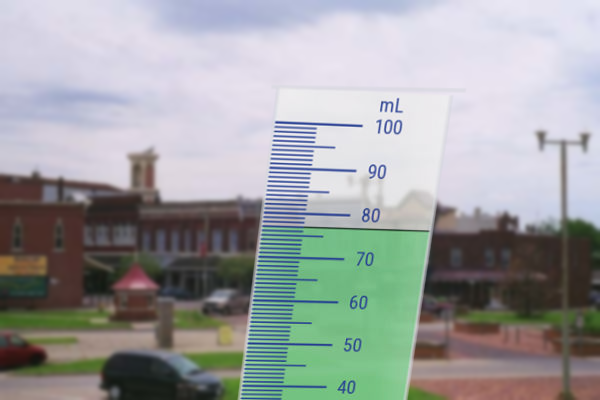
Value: 77 mL
